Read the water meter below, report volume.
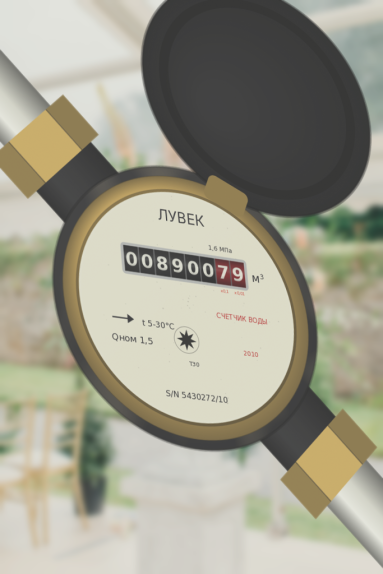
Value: 8900.79 m³
